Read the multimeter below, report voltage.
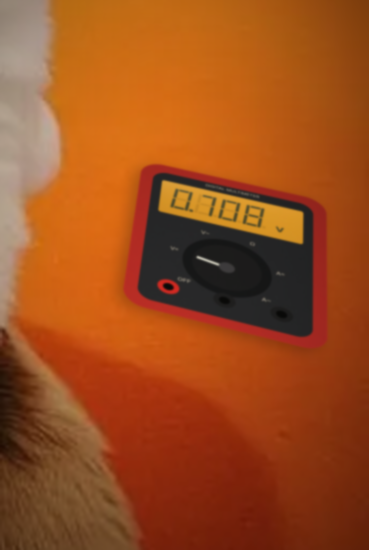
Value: 0.708 V
